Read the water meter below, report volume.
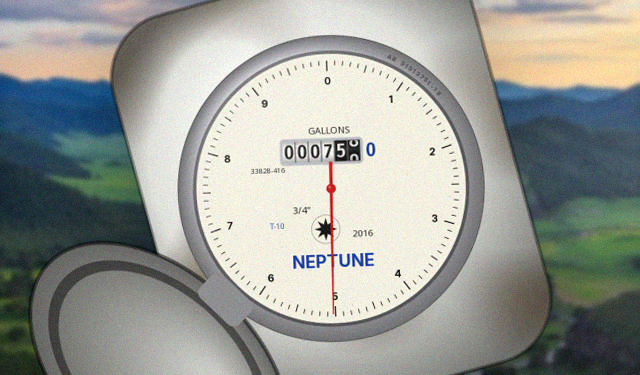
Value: 7585.0 gal
